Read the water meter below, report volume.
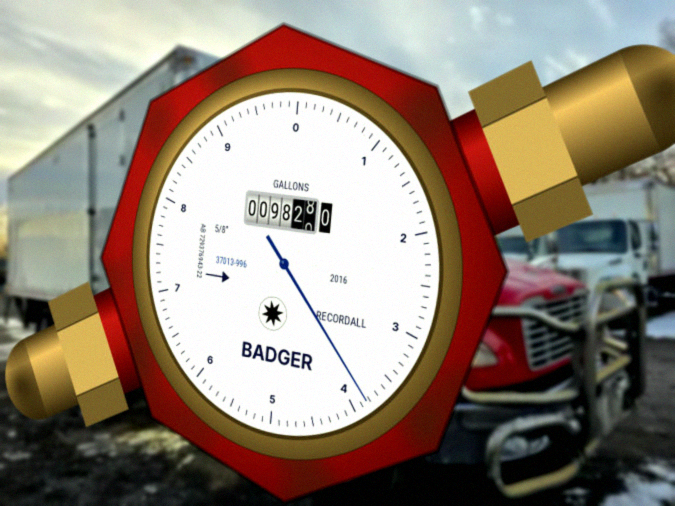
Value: 98283.8 gal
